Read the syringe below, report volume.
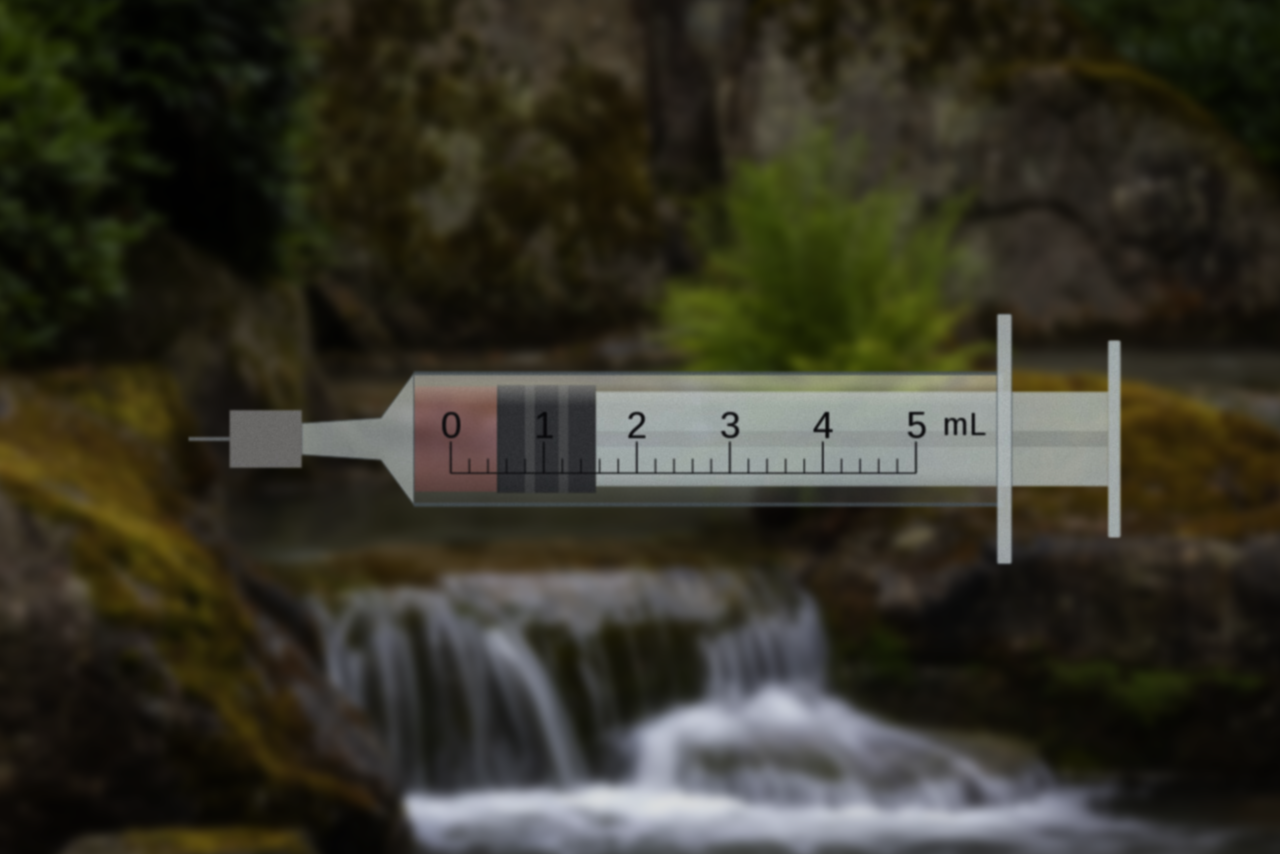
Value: 0.5 mL
